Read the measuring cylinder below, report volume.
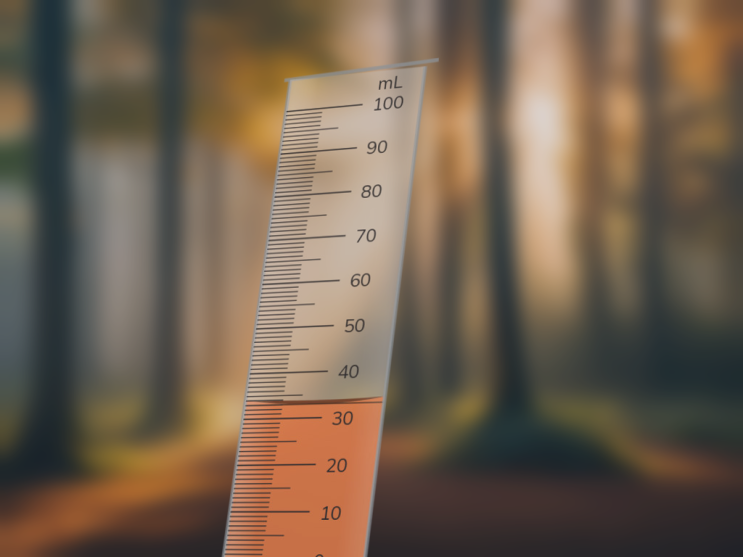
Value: 33 mL
